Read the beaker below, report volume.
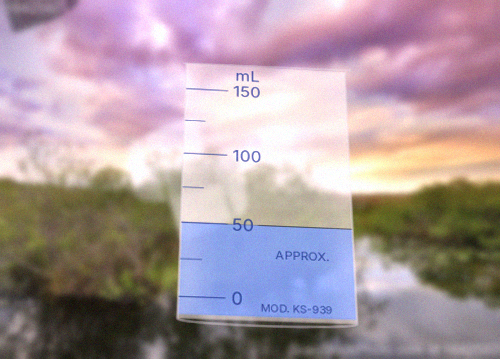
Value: 50 mL
